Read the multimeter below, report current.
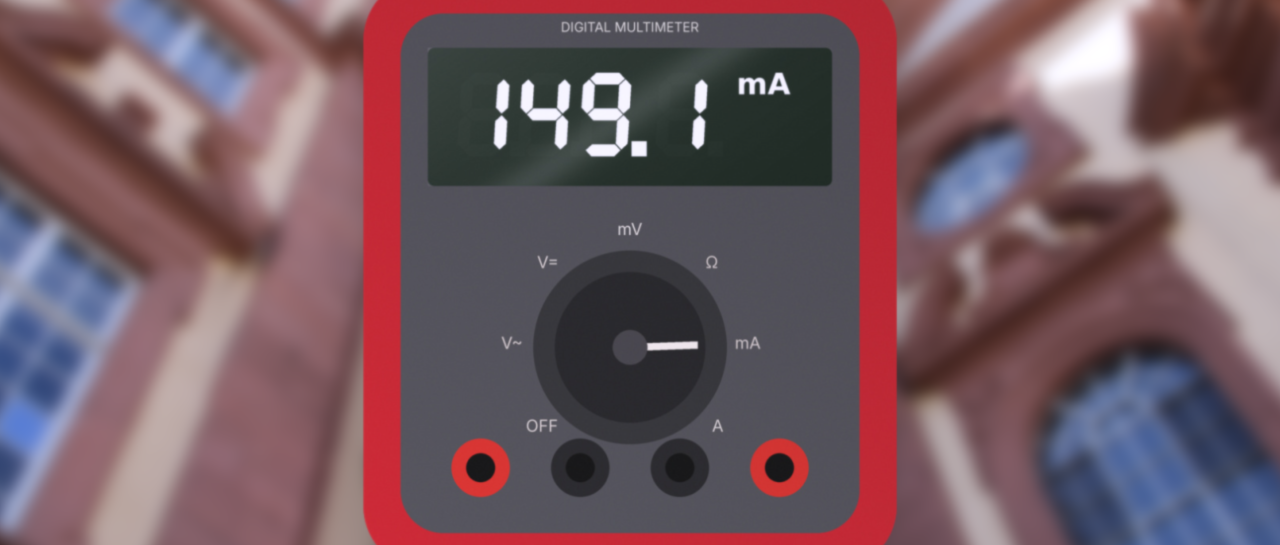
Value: 149.1 mA
